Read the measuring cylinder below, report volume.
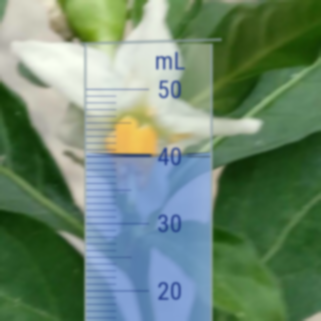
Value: 40 mL
